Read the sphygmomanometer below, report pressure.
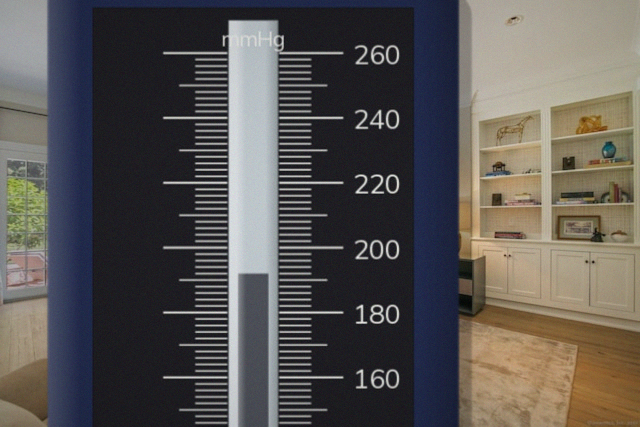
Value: 192 mmHg
